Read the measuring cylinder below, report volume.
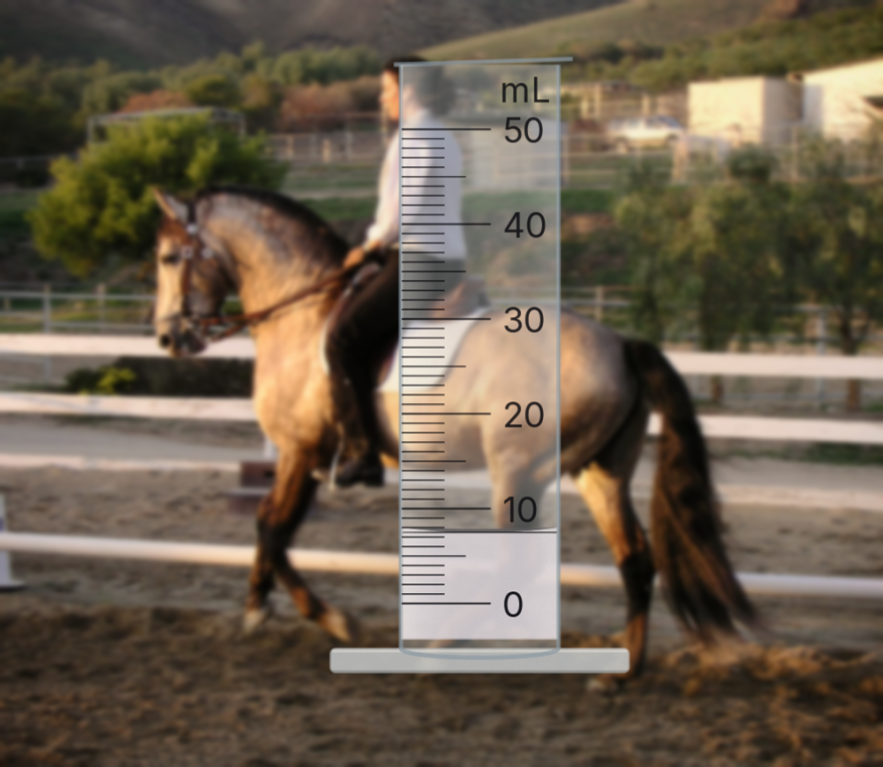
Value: 7.5 mL
